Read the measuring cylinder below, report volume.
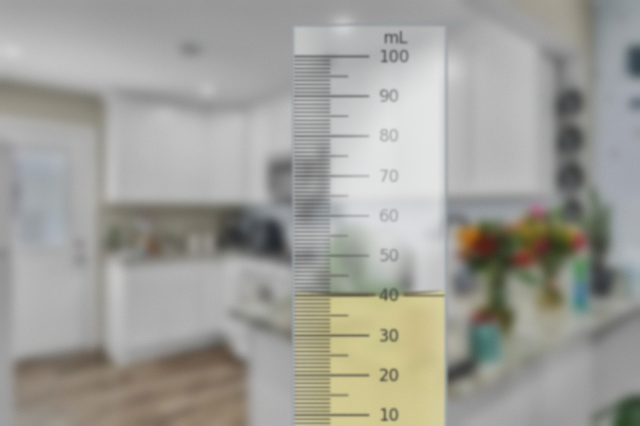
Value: 40 mL
